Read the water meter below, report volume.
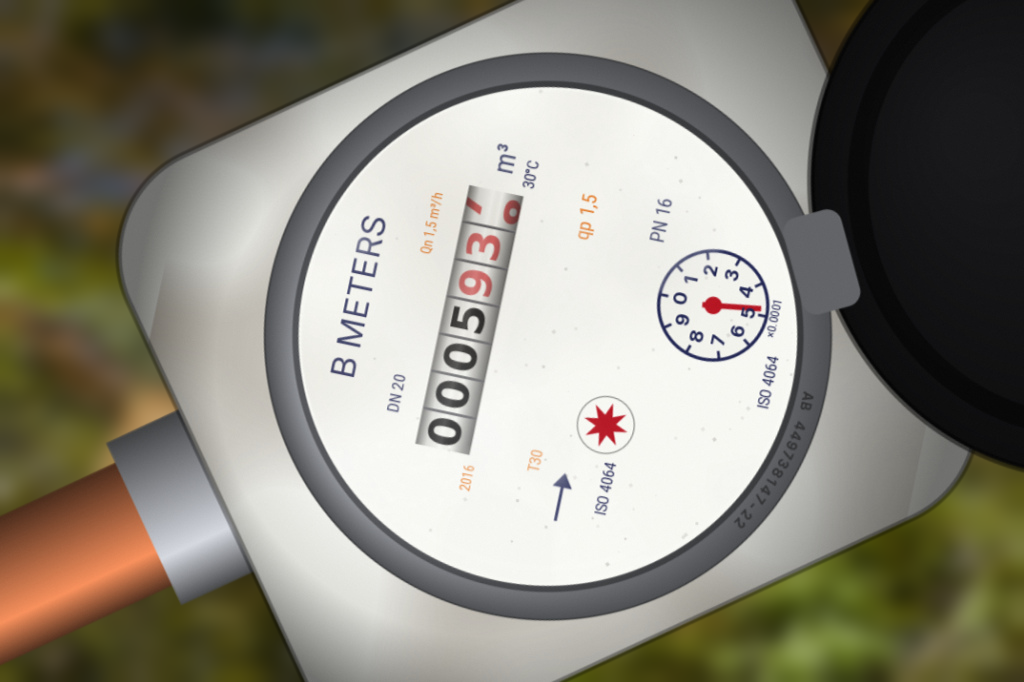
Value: 5.9374 m³
